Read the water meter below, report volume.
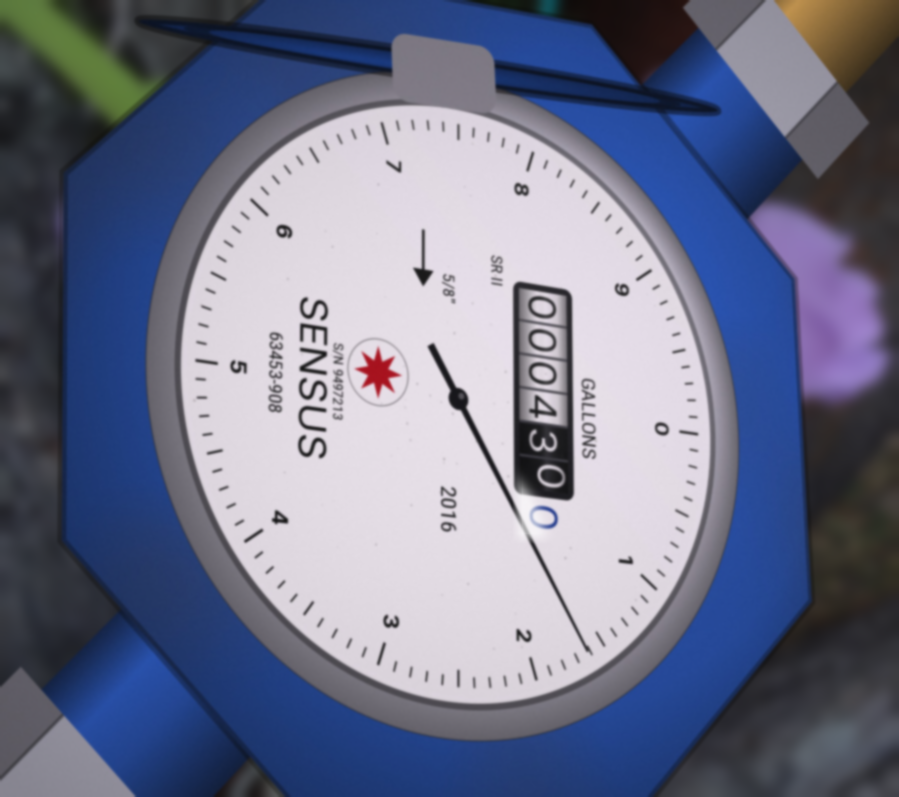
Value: 4301.6 gal
